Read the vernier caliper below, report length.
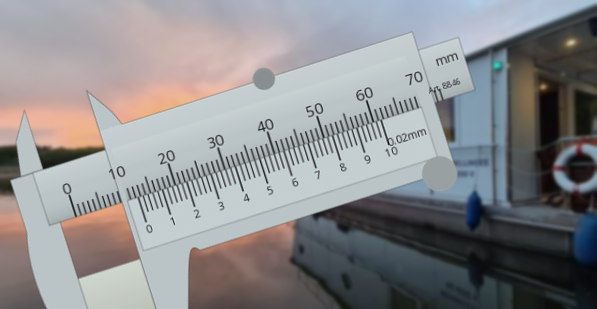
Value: 12.5 mm
